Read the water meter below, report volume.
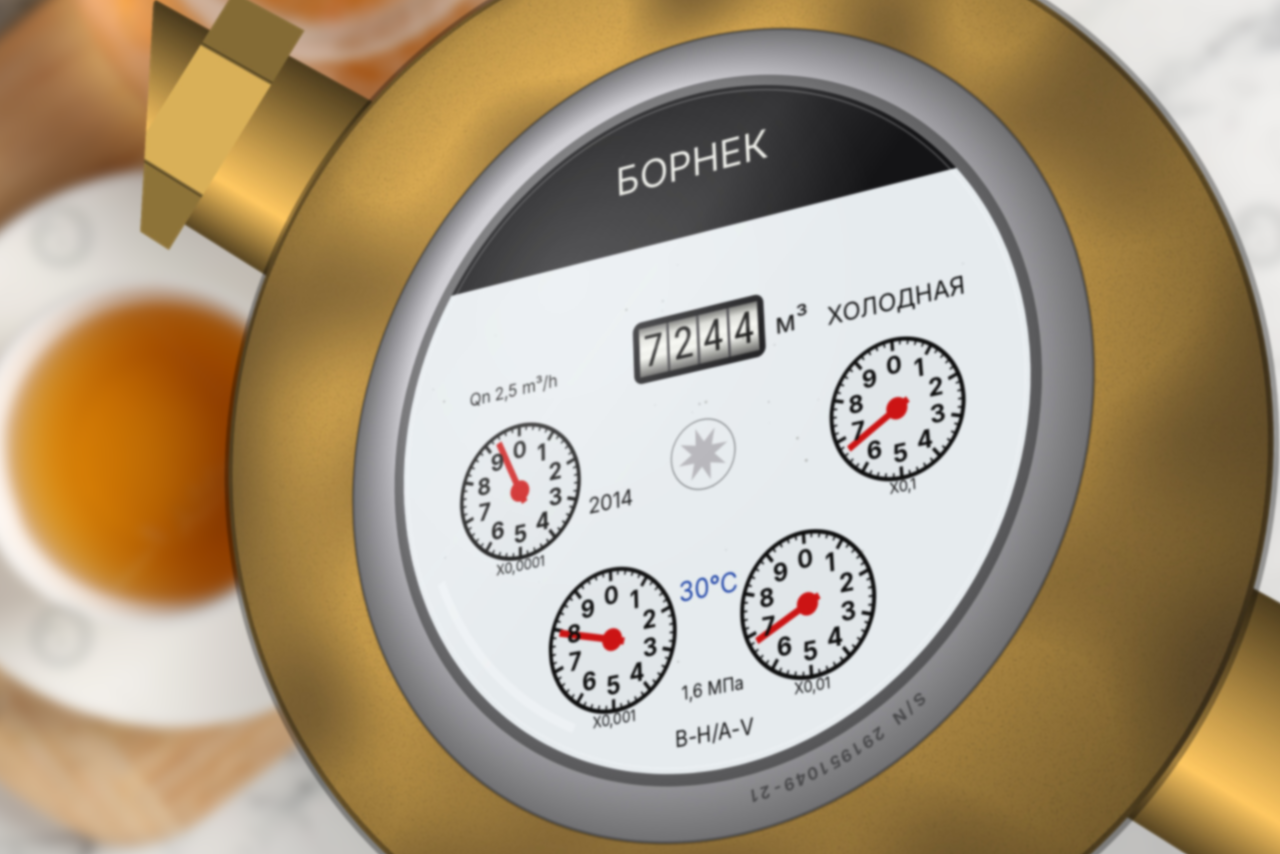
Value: 7244.6679 m³
